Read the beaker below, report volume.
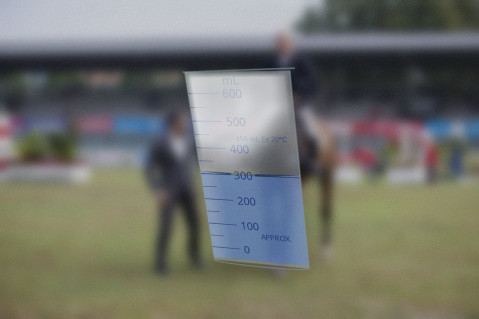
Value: 300 mL
